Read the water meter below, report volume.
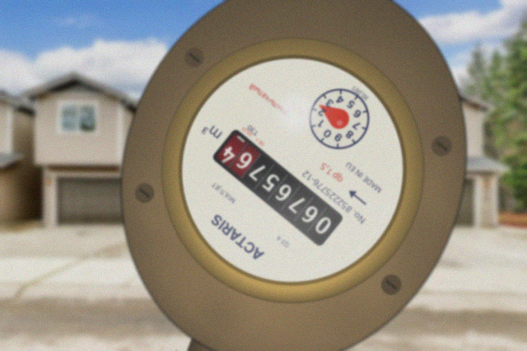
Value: 67657.642 m³
